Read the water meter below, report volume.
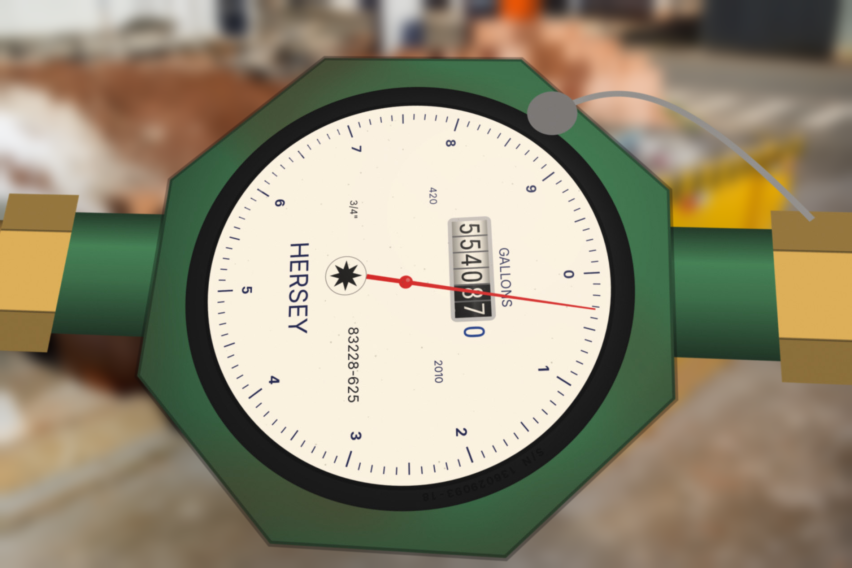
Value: 5540870.3 gal
